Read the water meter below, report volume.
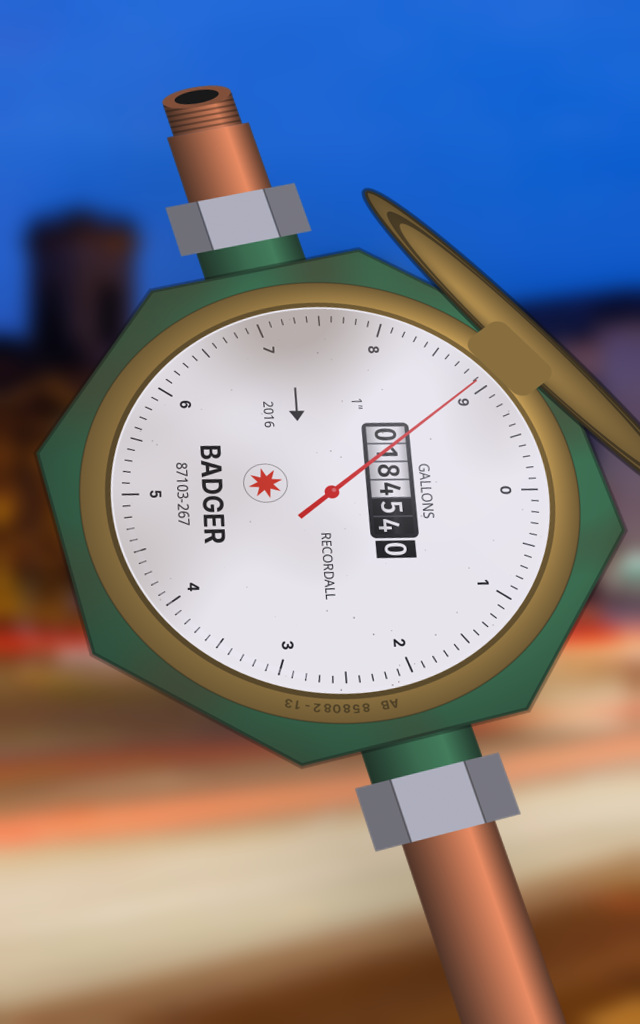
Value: 184538.9 gal
